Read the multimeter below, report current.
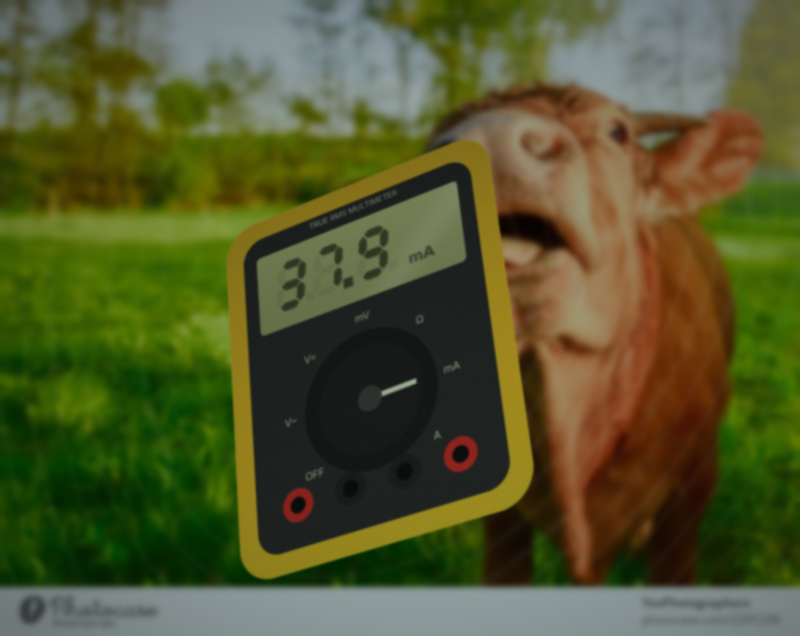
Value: 37.9 mA
